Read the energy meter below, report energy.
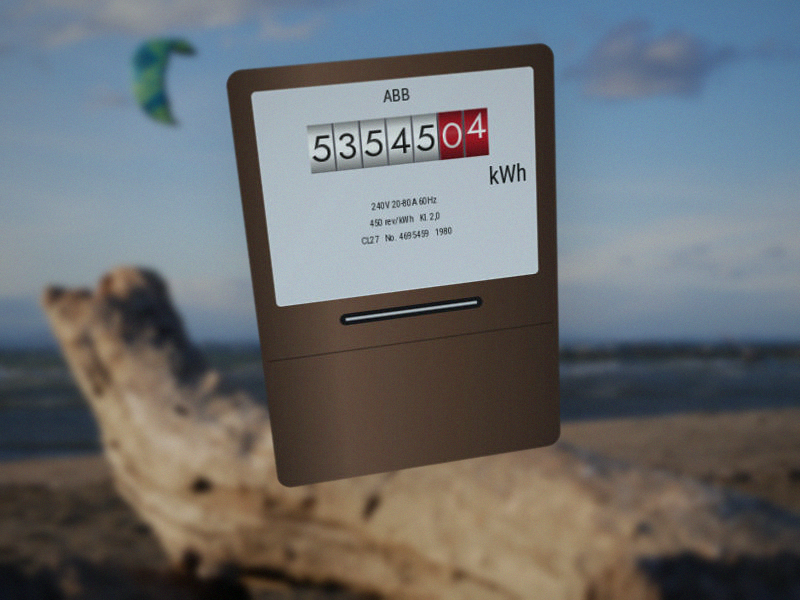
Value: 53545.04 kWh
